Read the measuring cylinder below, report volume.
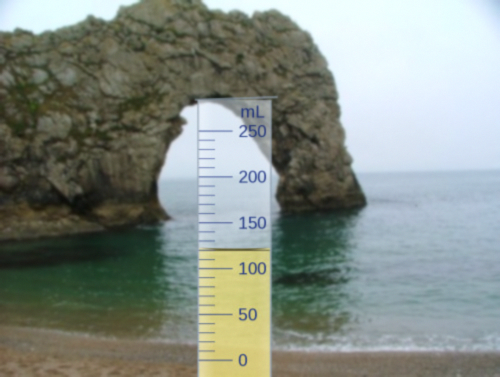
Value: 120 mL
